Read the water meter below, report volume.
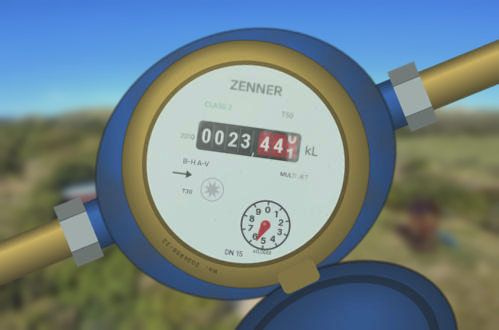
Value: 23.4405 kL
